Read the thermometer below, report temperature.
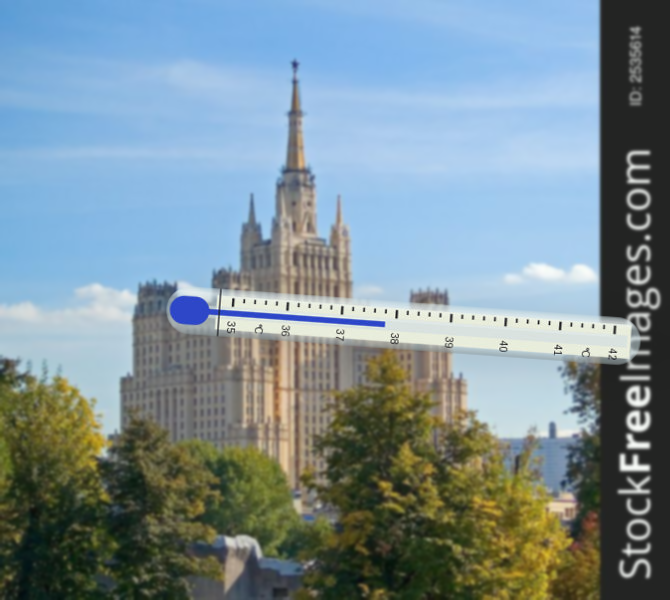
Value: 37.8 °C
